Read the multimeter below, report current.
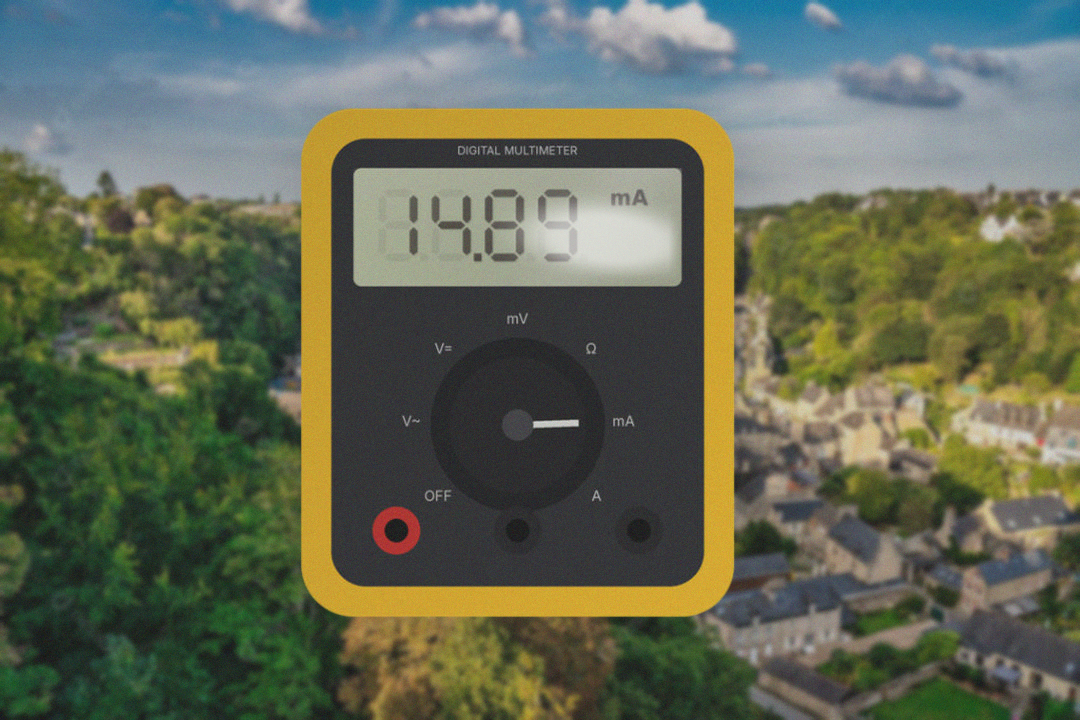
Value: 14.89 mA
